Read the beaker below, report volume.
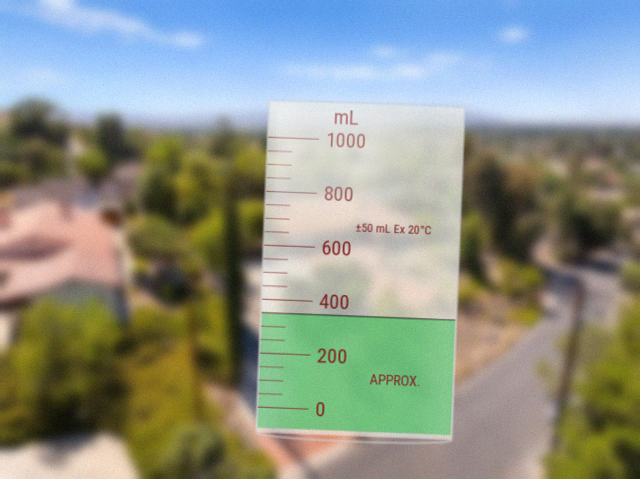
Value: 350 mL
